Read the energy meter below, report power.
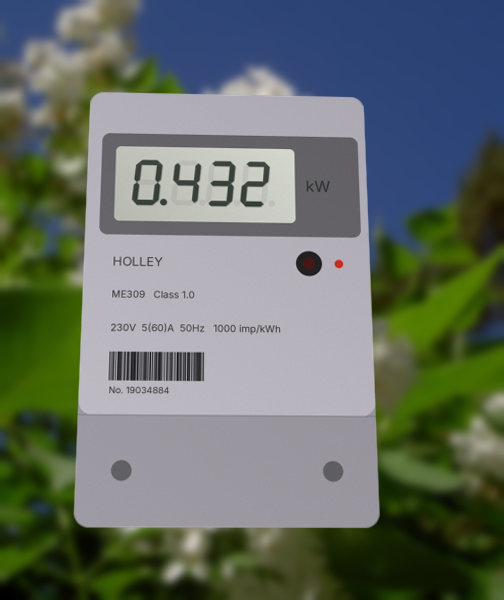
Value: 0.432 kW
